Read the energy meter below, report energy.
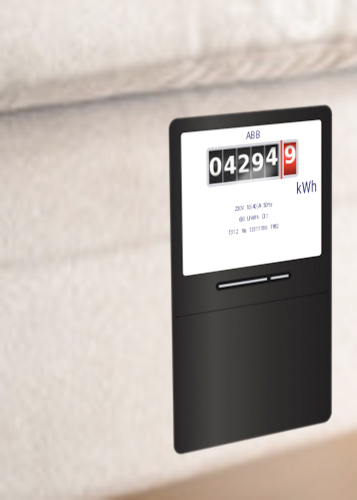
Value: 4294.9 kWh
